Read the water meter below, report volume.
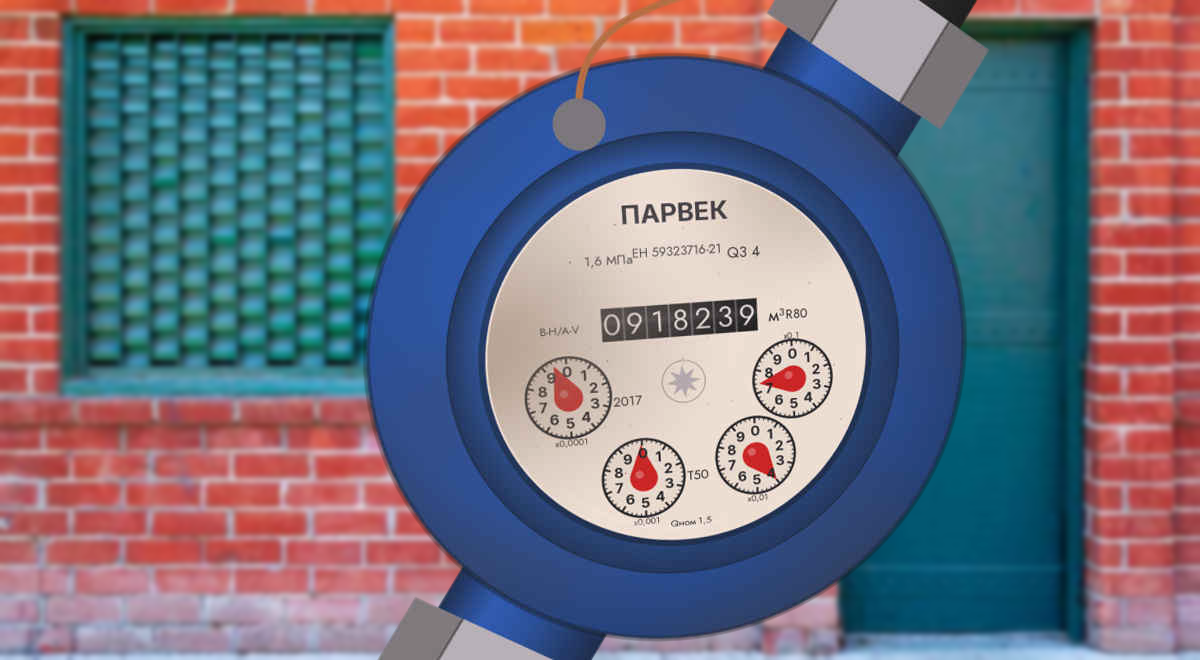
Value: 918239.7399 m³
